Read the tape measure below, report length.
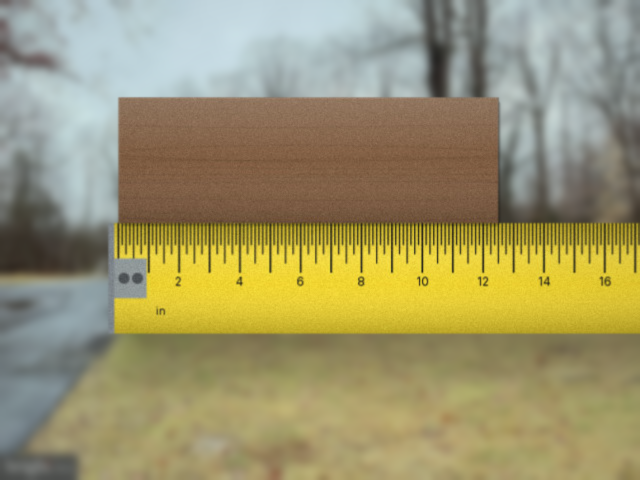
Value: 12.5 in
